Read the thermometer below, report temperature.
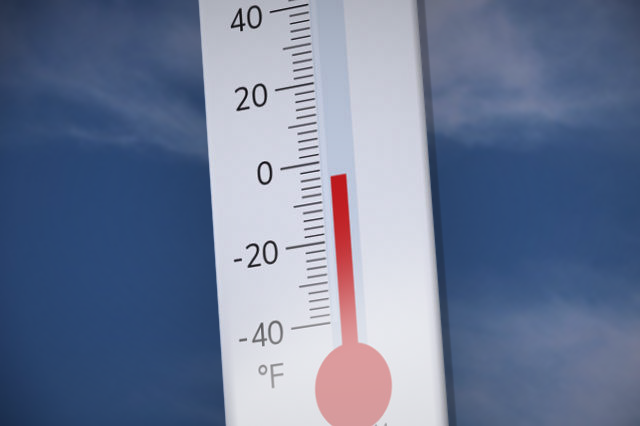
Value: -4 °F
